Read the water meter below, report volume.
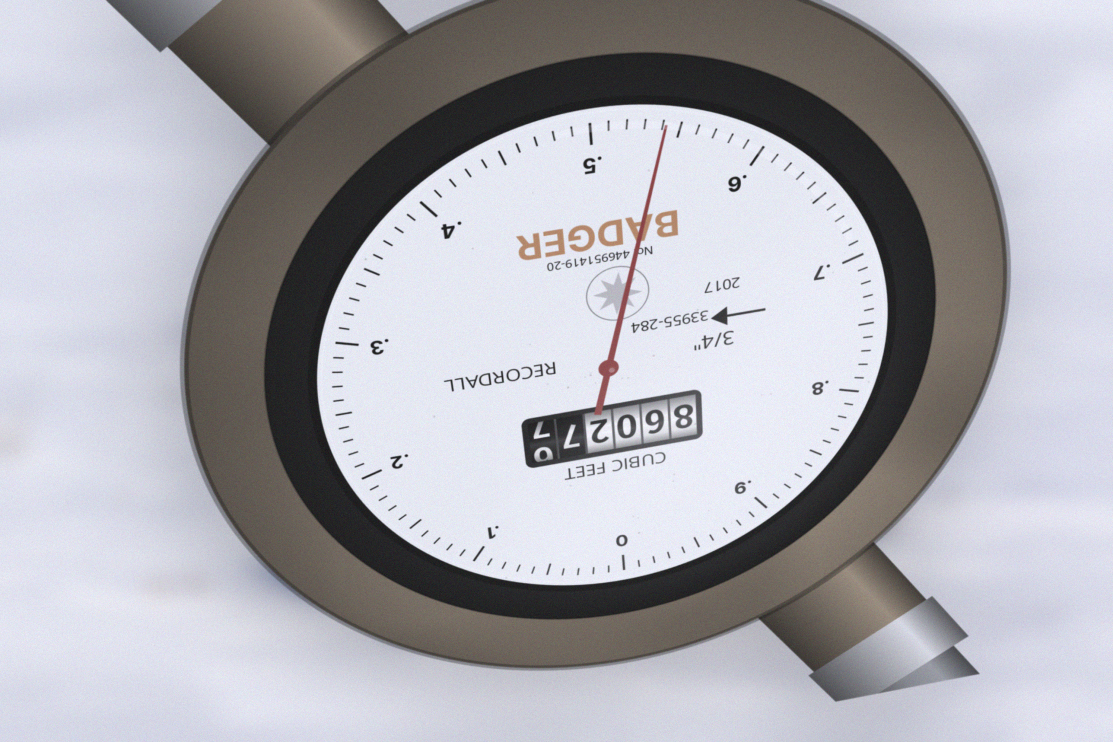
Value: 860276.54 ft³
